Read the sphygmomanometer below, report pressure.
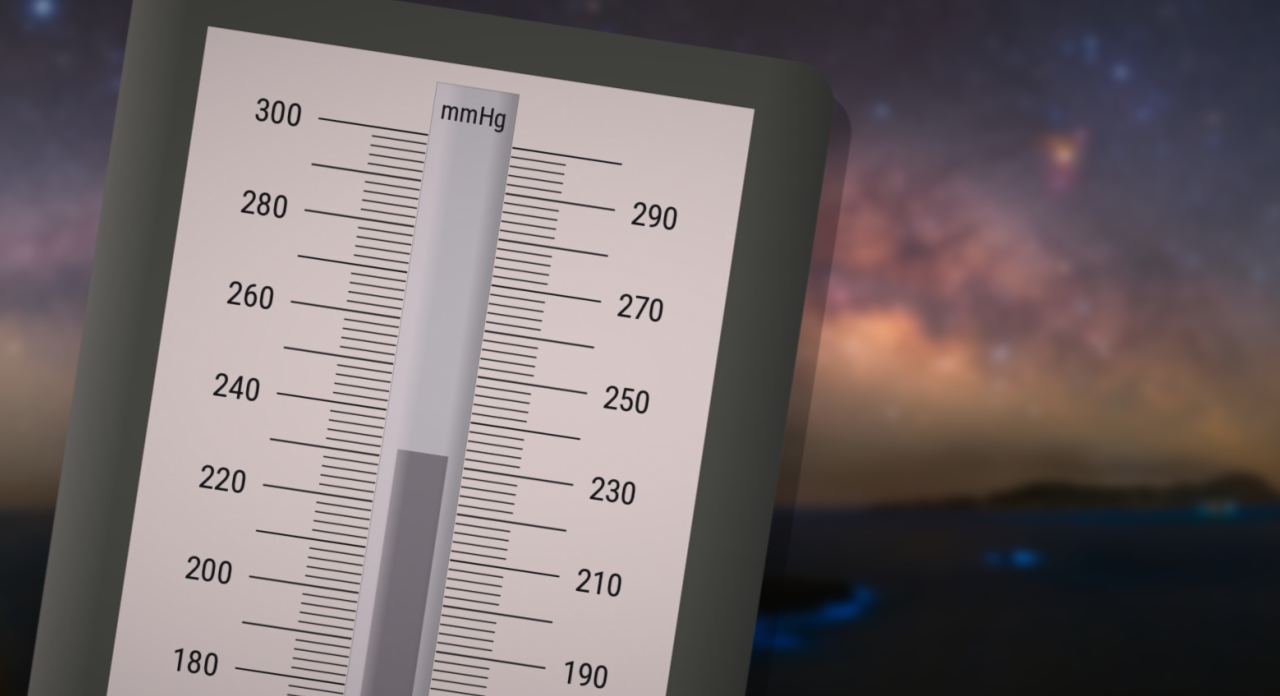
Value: 232 mmHg
